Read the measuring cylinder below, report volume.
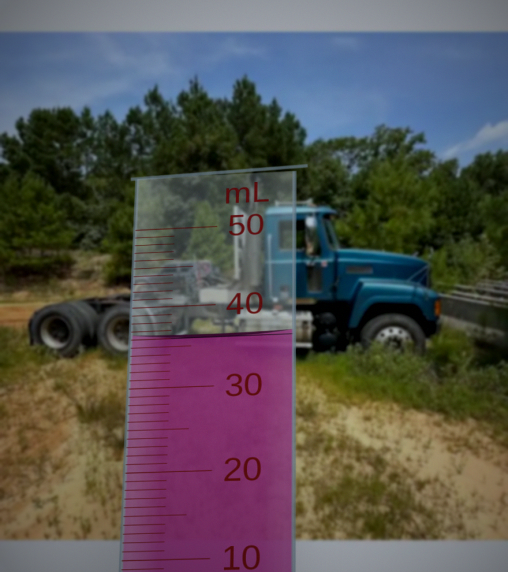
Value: 36 mL
